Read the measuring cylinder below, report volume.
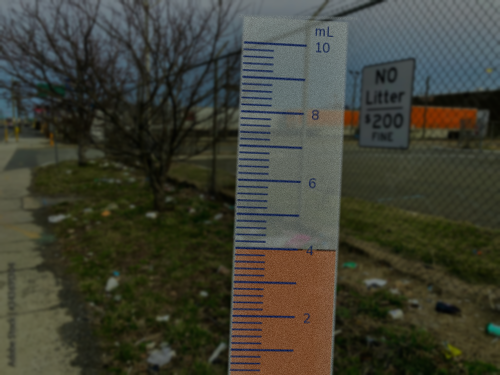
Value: 4 mL
